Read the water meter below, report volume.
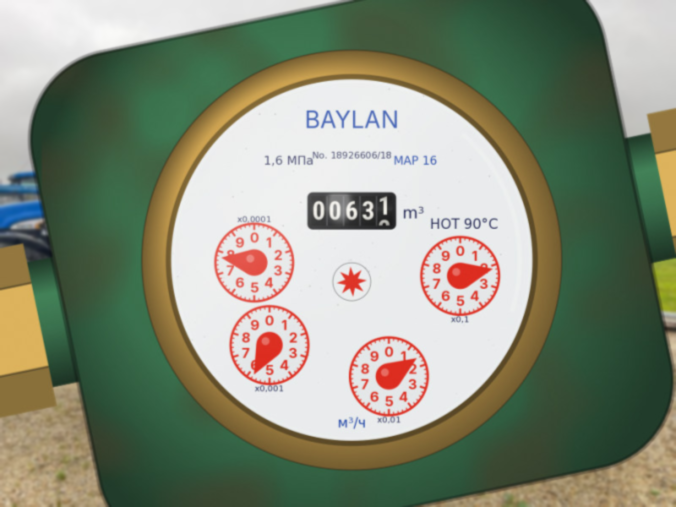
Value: 631.2157 m³
